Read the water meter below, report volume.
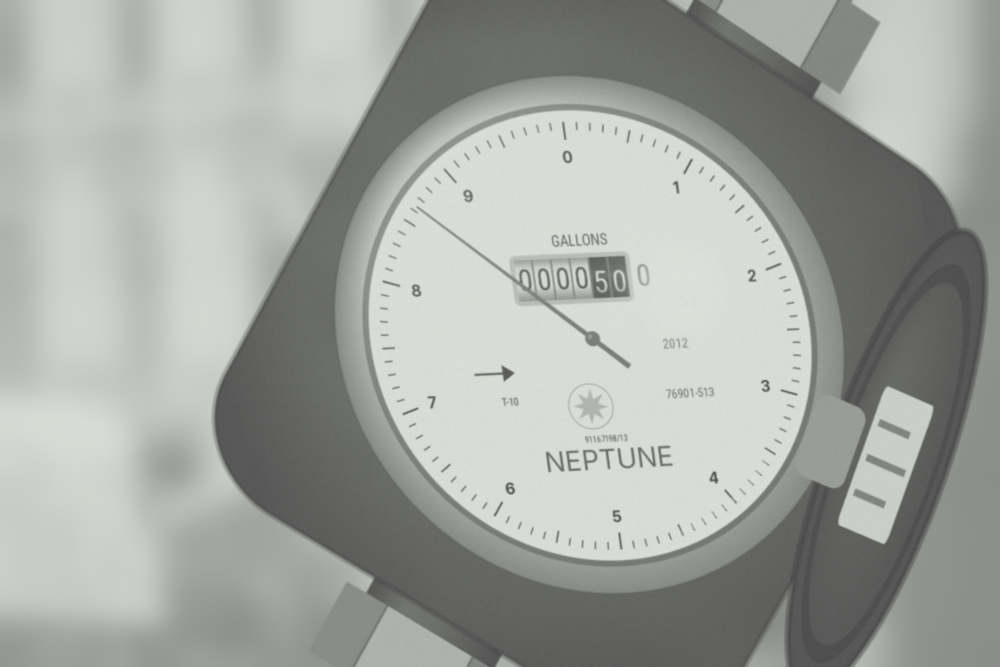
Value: 498.6 gal
